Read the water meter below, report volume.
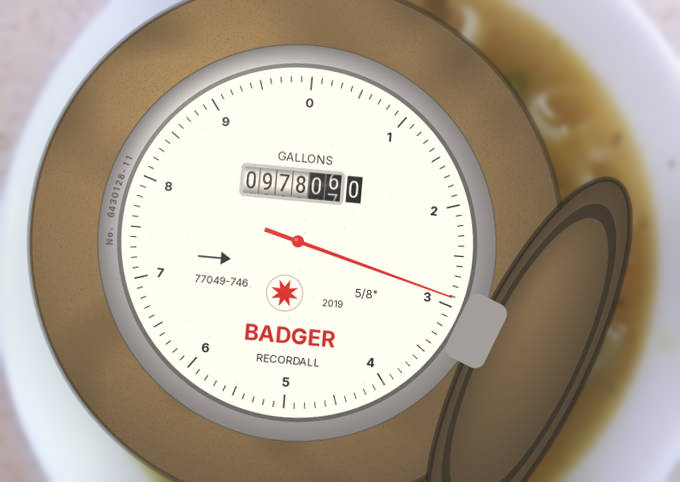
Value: 978062.9 gal
